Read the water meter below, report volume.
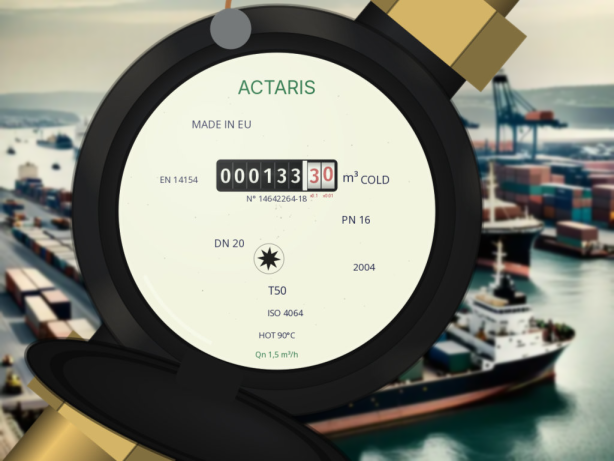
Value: 133.30 m³
